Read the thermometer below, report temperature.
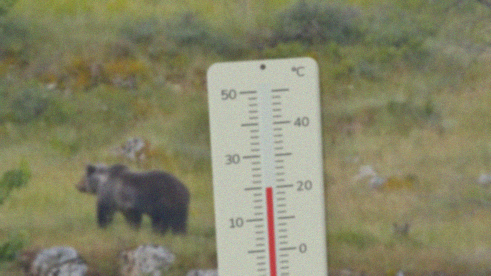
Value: 20 °C
